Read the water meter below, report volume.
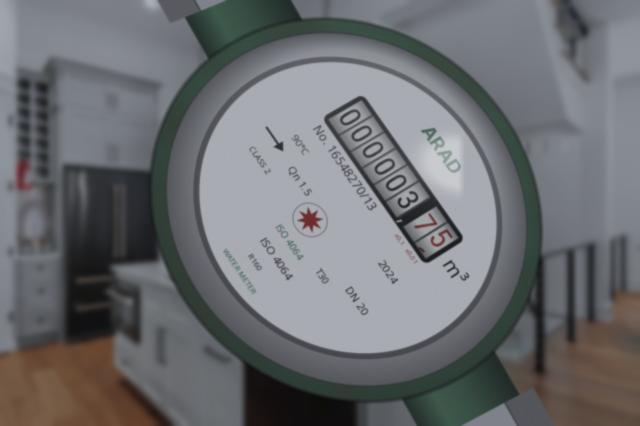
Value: 3.75 m³
